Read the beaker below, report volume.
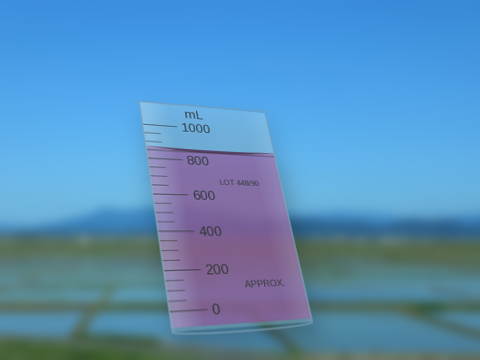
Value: 850 mL
